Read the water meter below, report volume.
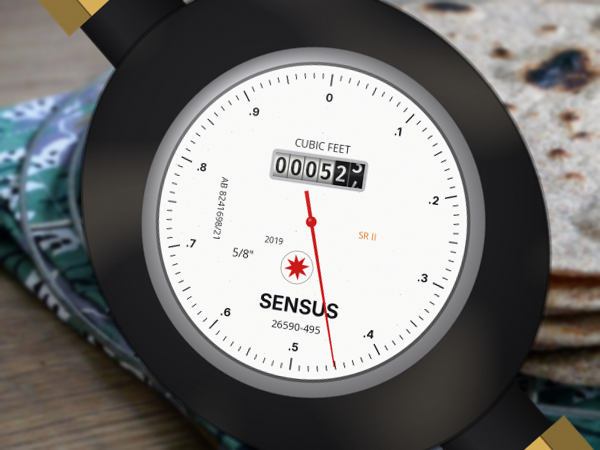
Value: 523.45 ft³
